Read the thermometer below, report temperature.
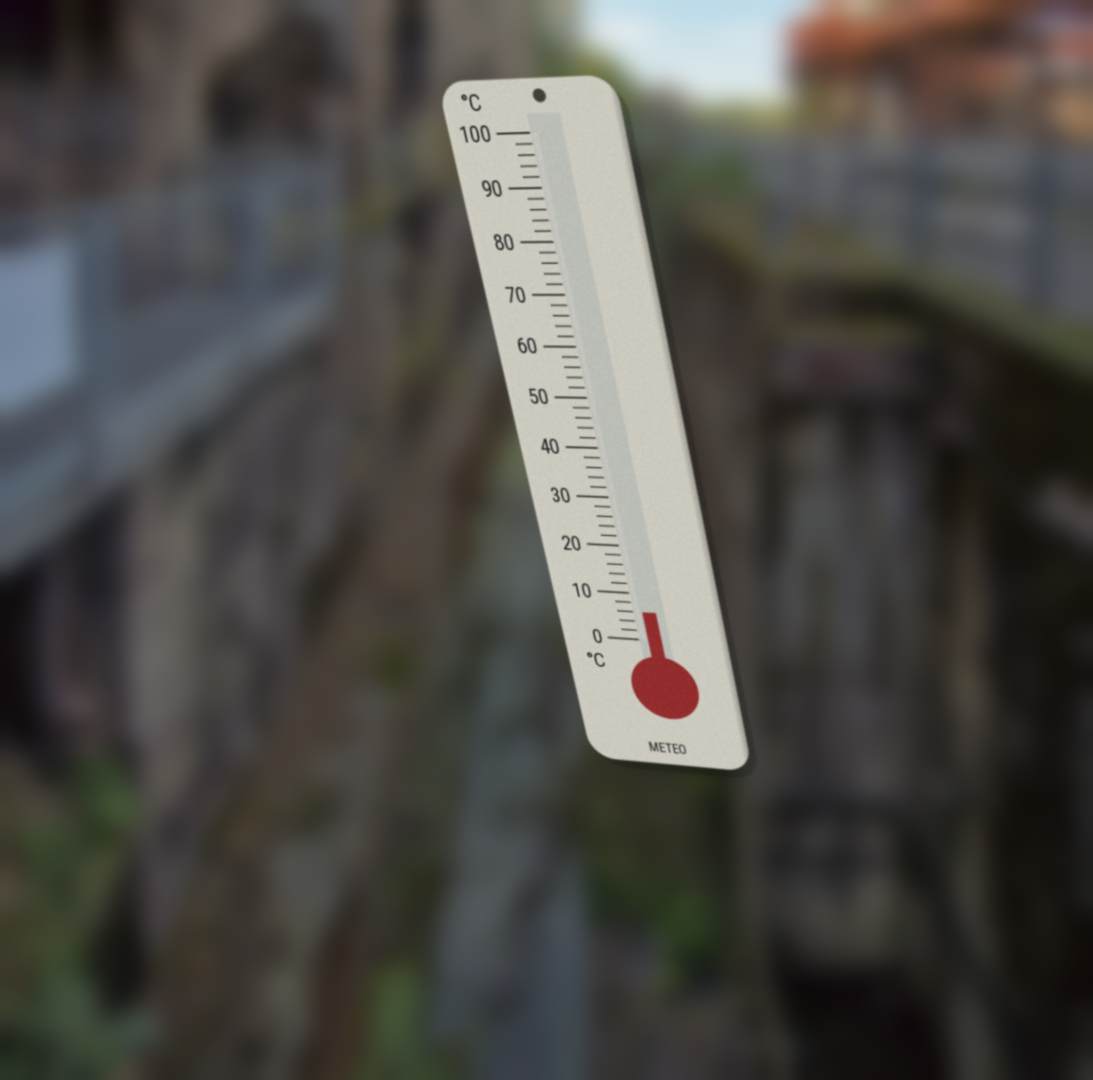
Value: 6 °C
